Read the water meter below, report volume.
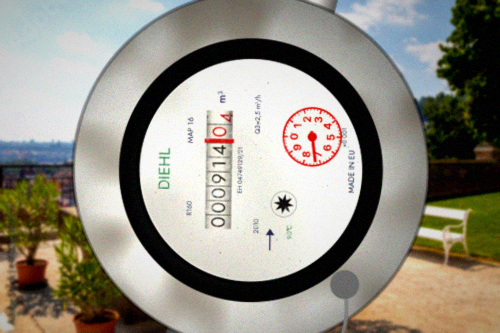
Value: 914.037 m³
